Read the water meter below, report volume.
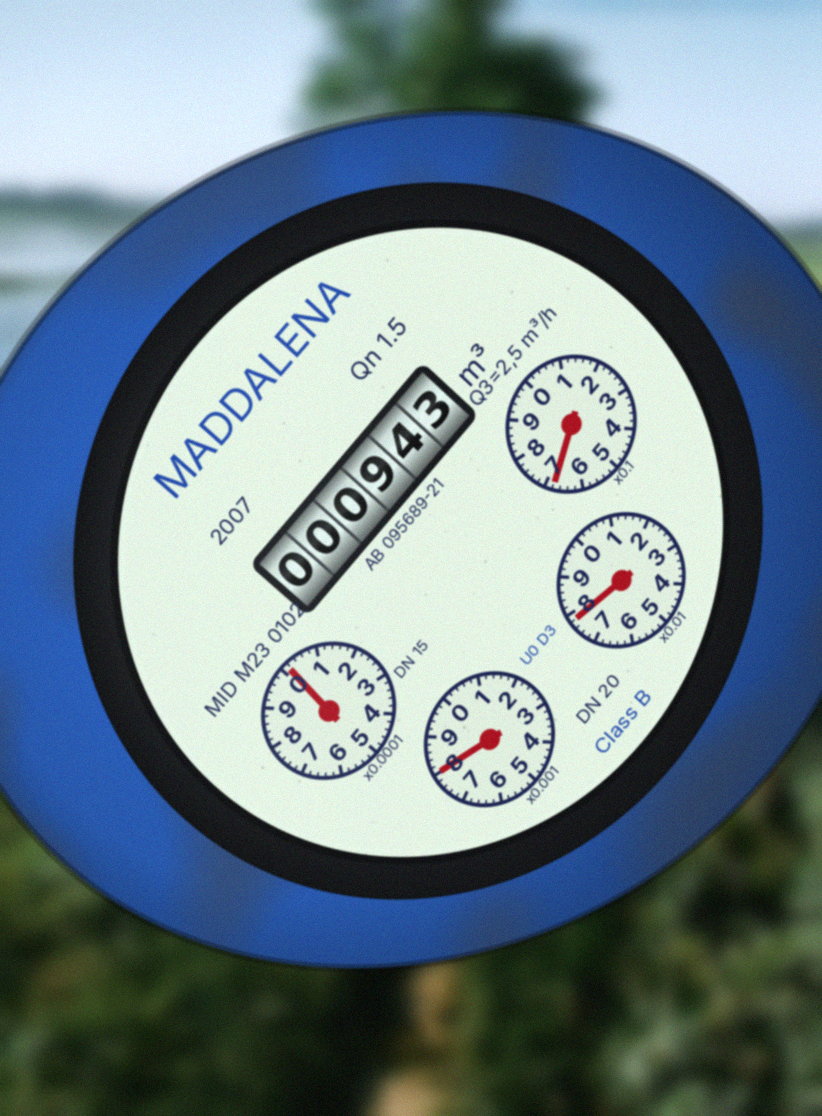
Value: 943.6780 m³
